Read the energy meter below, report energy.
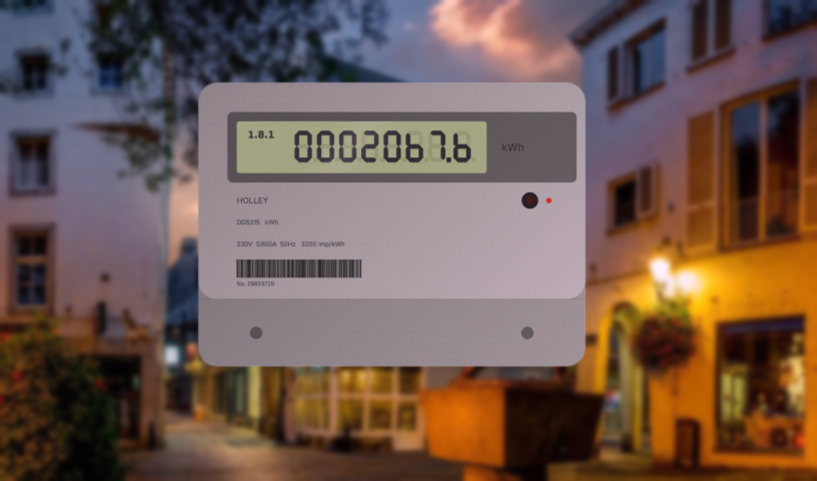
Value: 2067.6 kWh
